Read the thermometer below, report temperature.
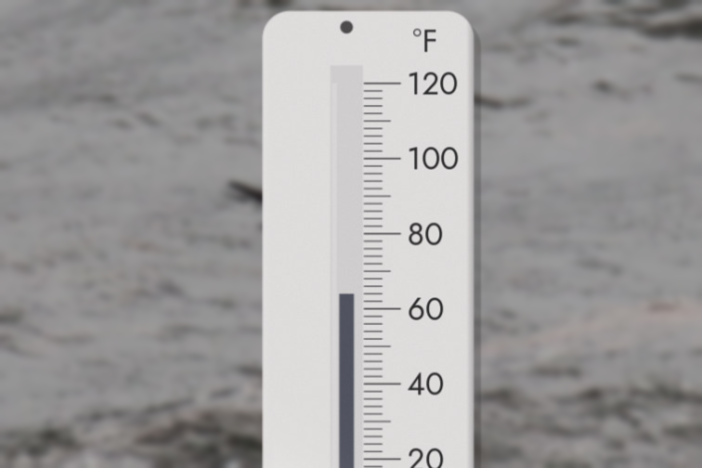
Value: 64 °F
